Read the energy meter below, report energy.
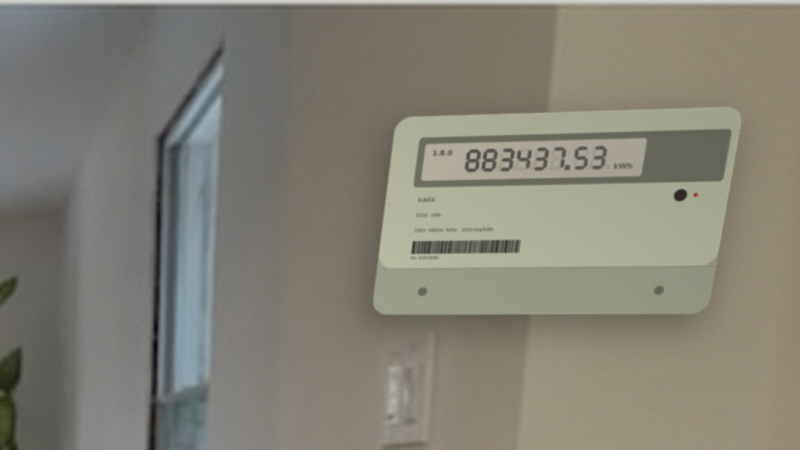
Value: 883437.53 kWh
